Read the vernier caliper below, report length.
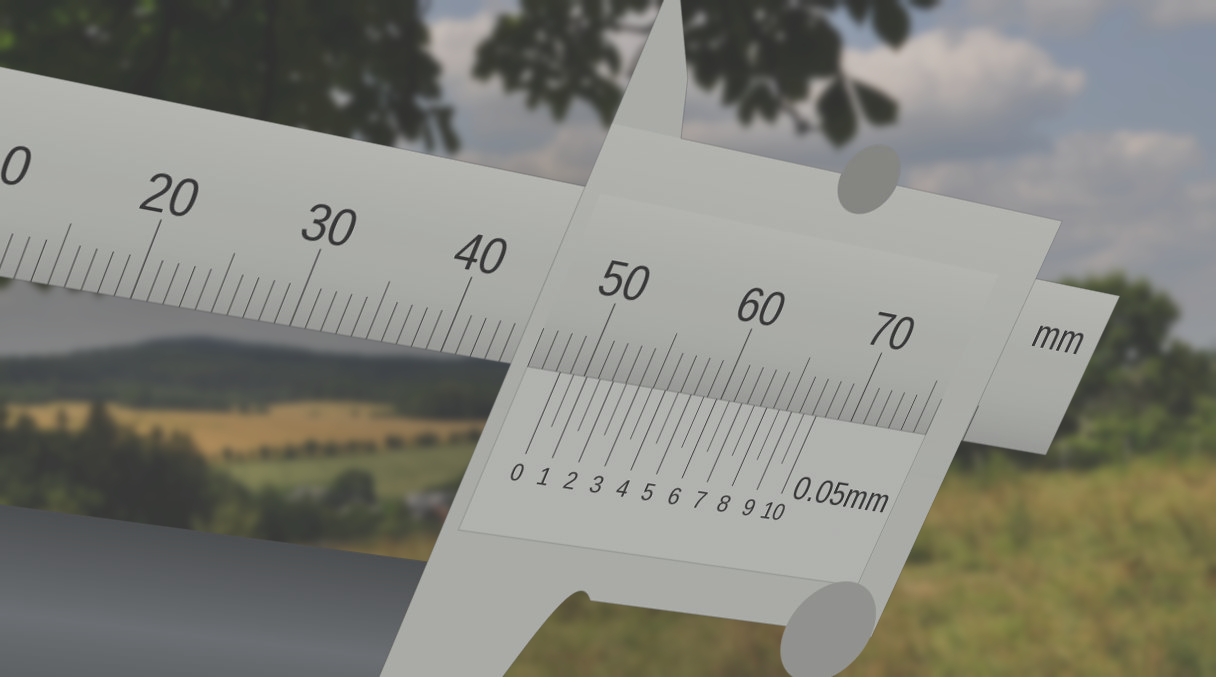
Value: 48.3 mm
